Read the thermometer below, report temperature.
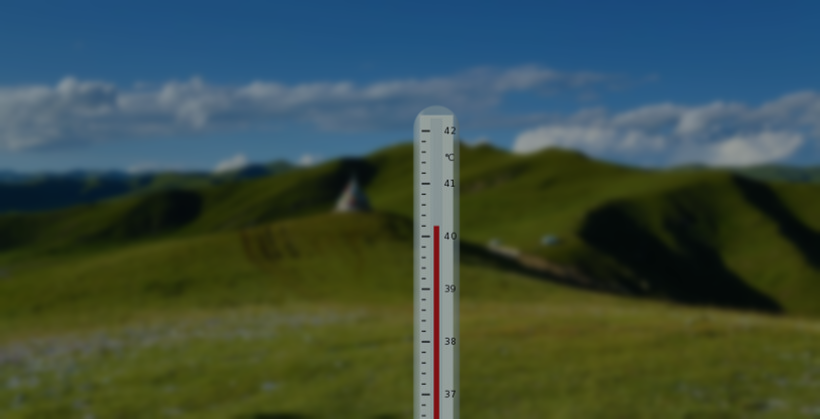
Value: 40.2 °C
